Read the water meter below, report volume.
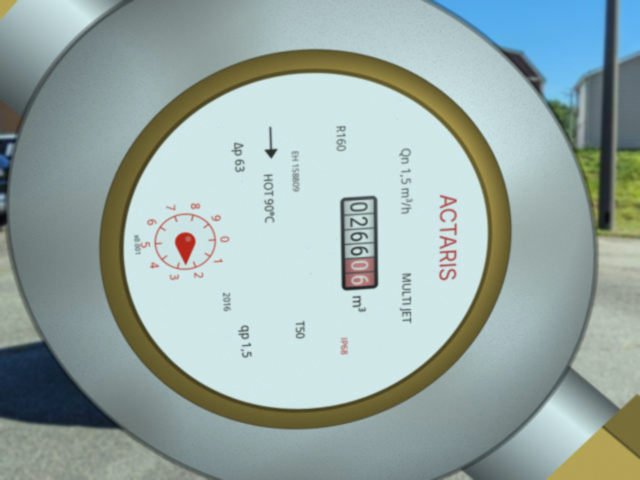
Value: 266.062 m³
